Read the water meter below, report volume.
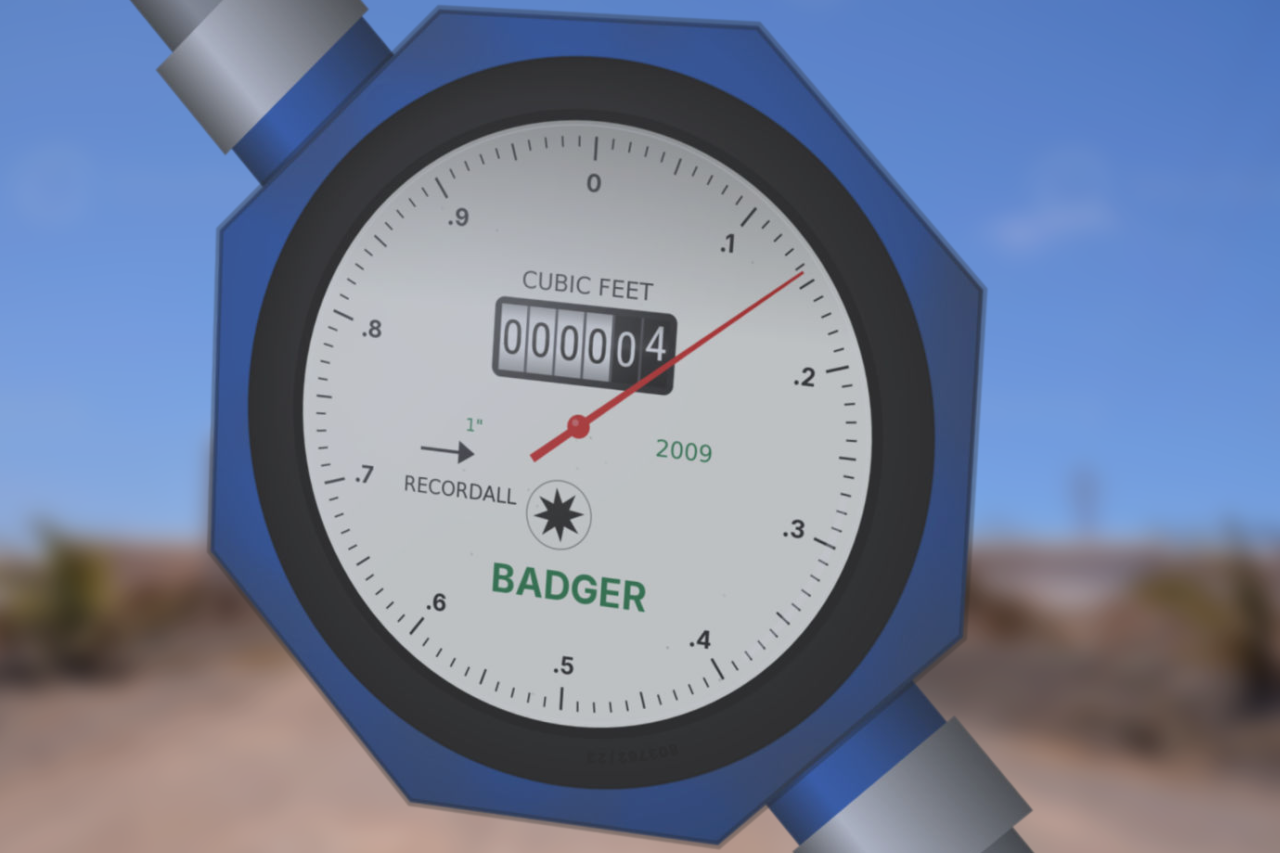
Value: 4.14 ft³
